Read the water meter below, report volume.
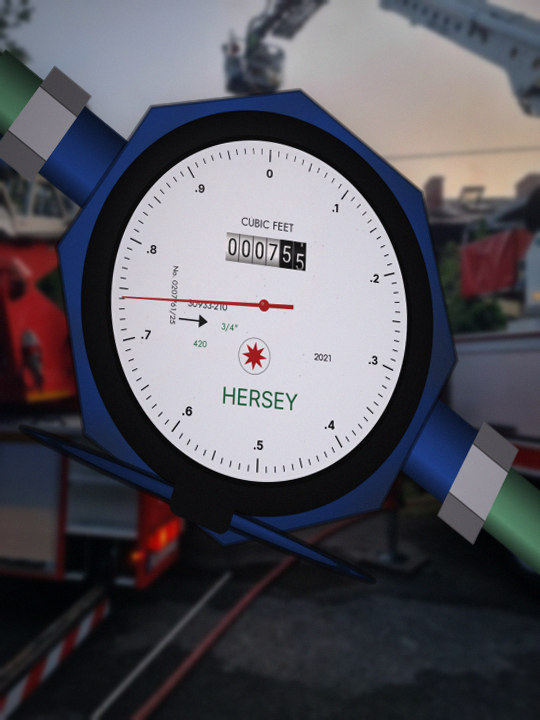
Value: 754.74 ft³
